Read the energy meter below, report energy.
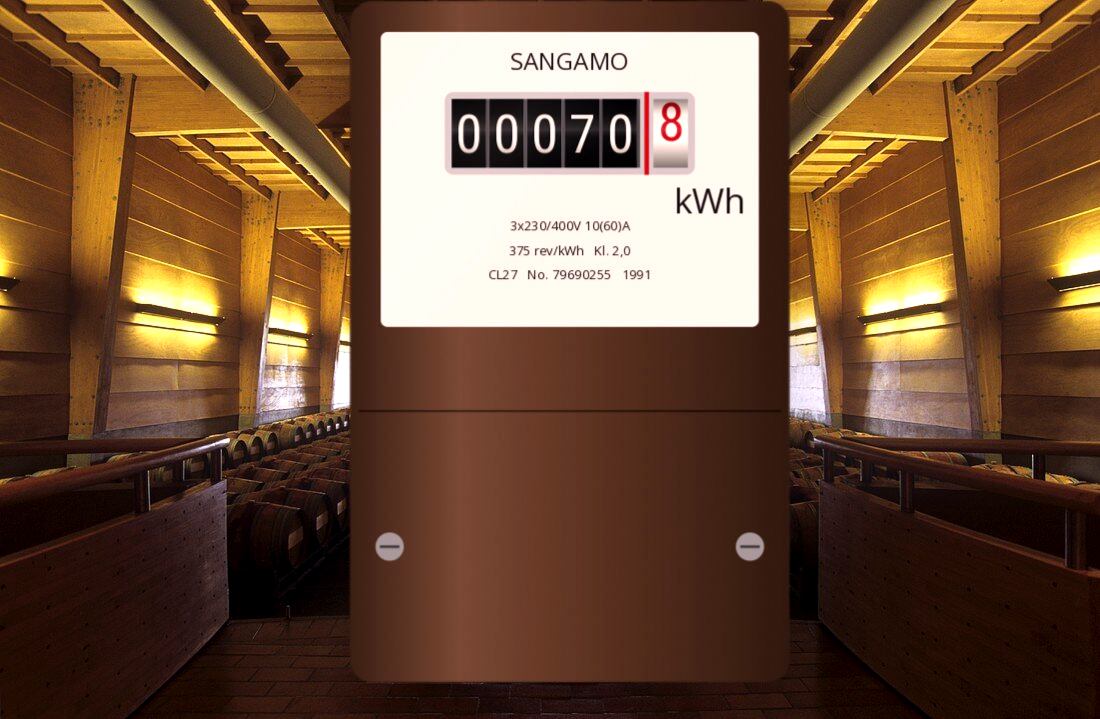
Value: 70.8 kWh
